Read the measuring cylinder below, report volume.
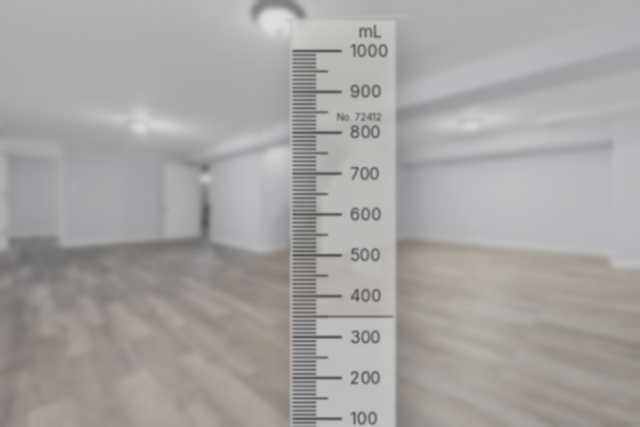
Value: 350 mL
